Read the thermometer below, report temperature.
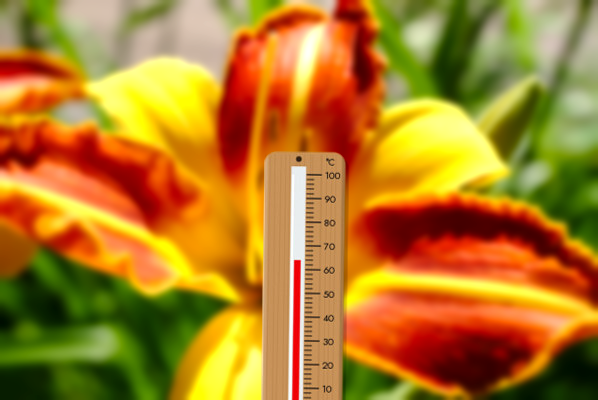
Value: 64 °C
